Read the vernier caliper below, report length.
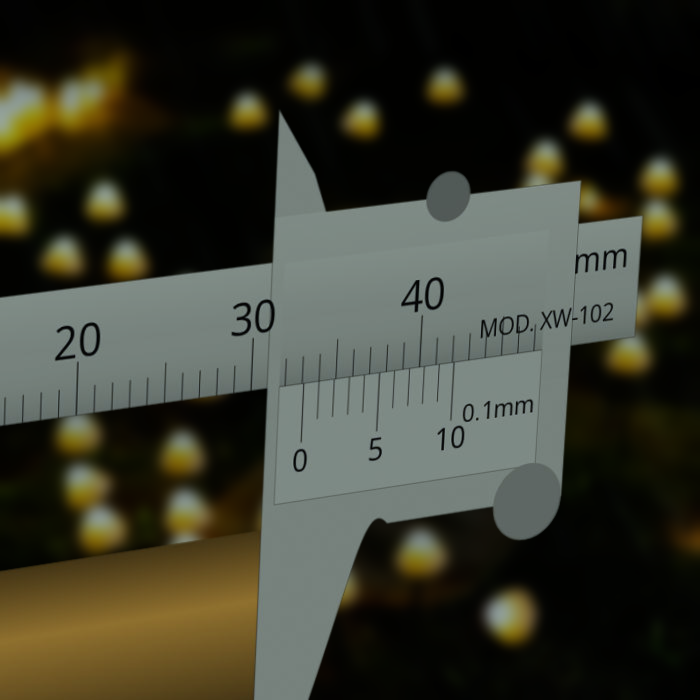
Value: 33.1 mm
